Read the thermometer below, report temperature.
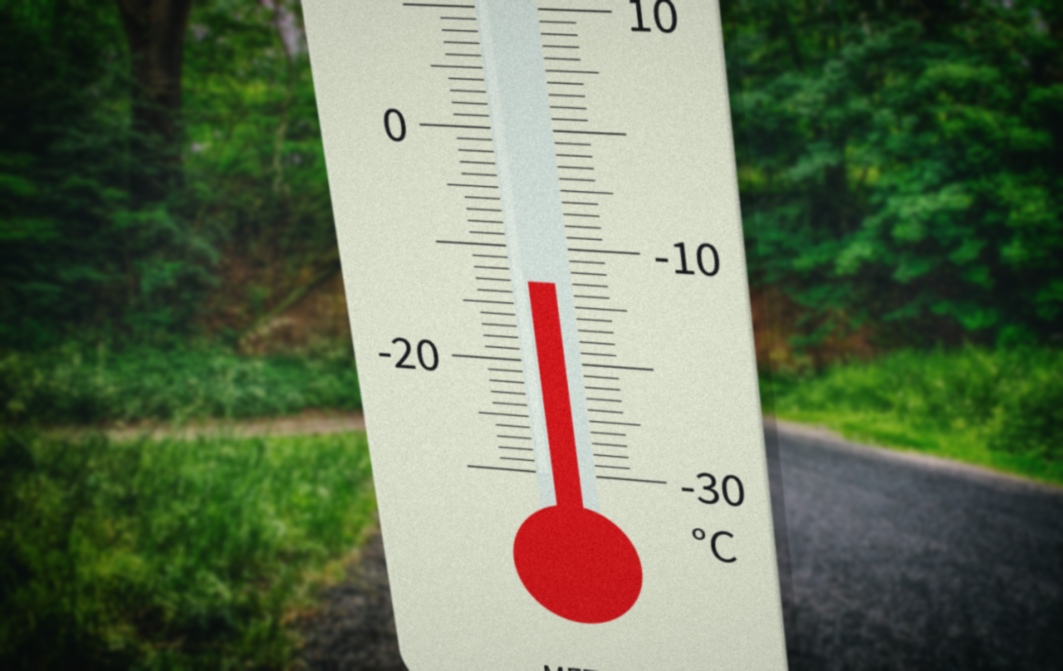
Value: -13 °C
